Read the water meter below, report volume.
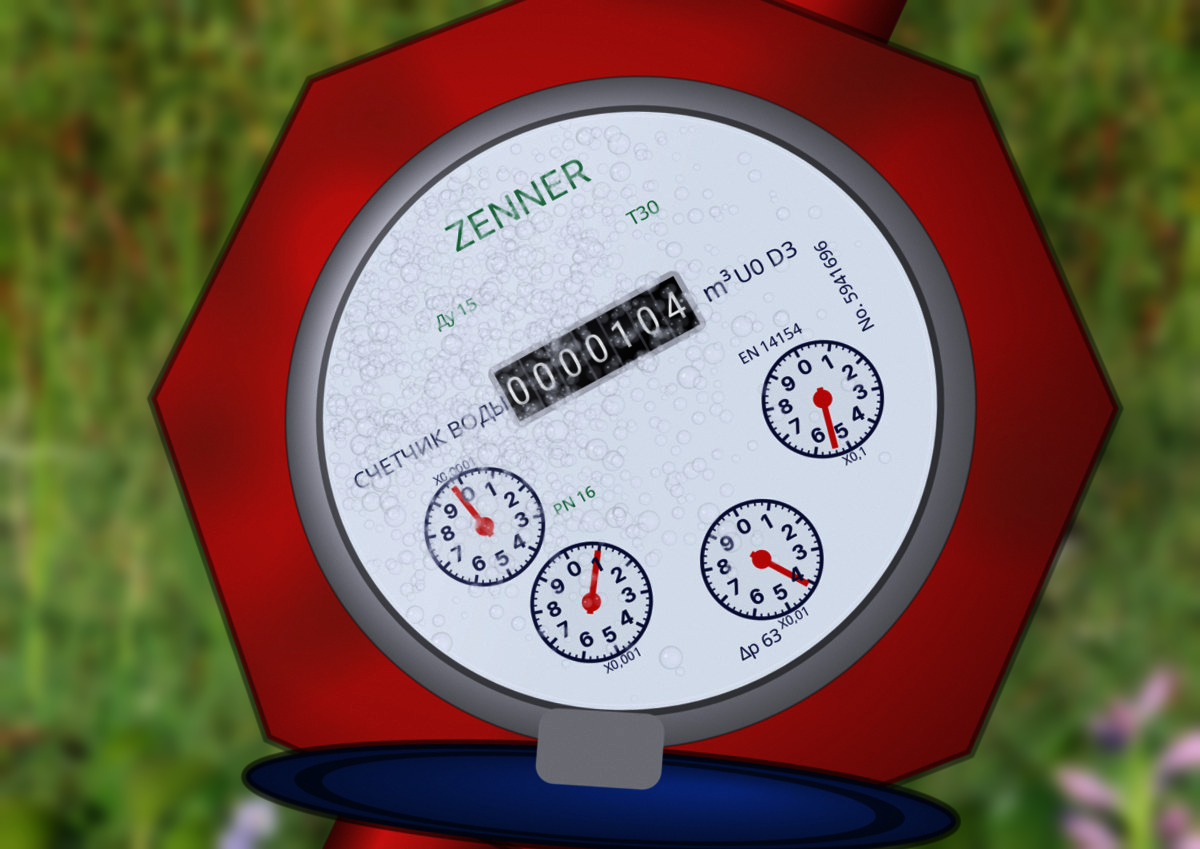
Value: 104.5409 m³
